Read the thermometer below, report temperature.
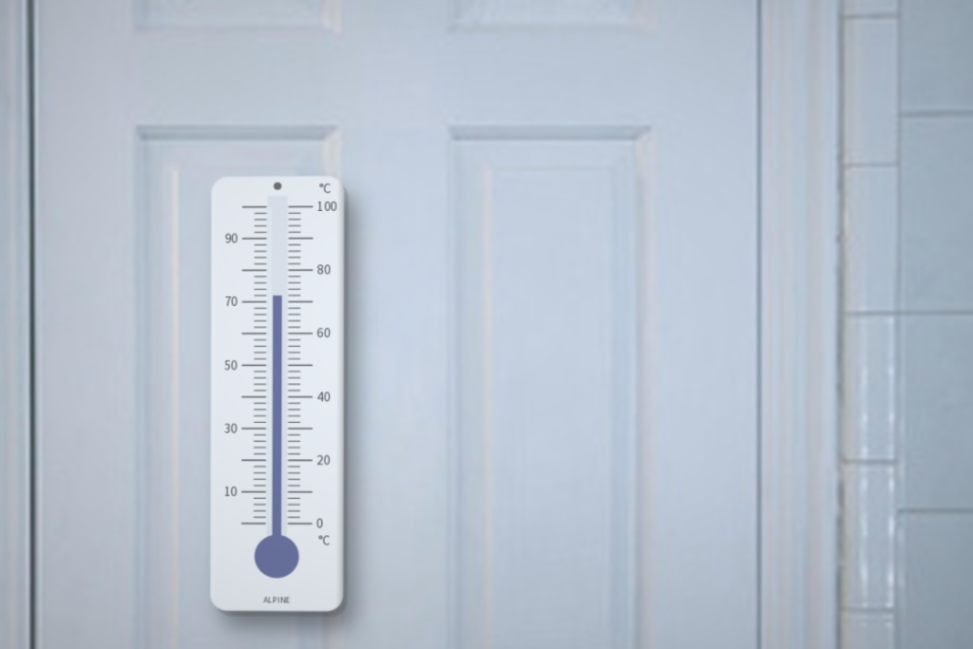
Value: 72 °C
